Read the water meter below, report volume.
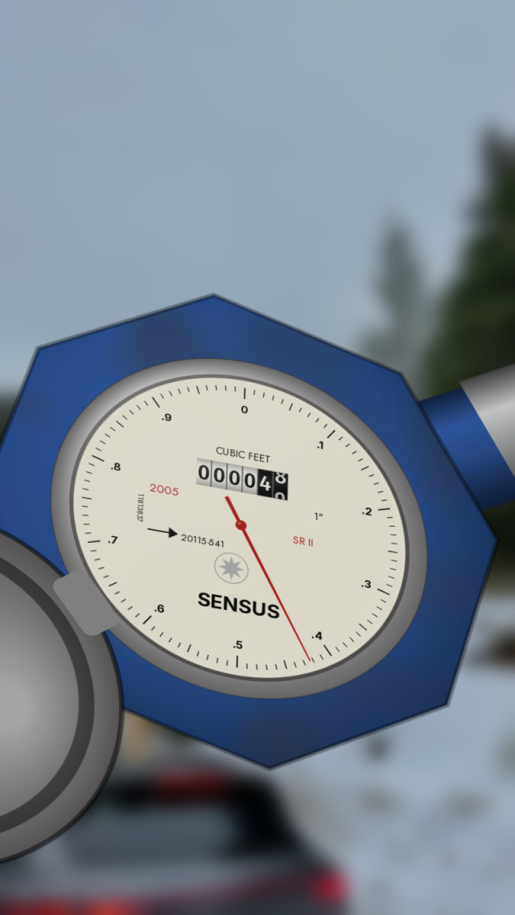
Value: 48.42 ft³
